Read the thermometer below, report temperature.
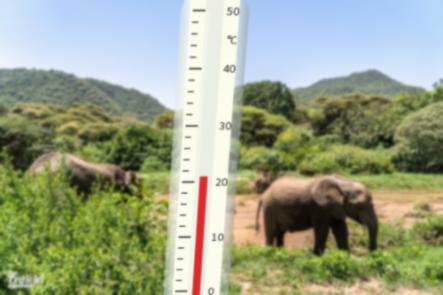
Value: 21 °C
